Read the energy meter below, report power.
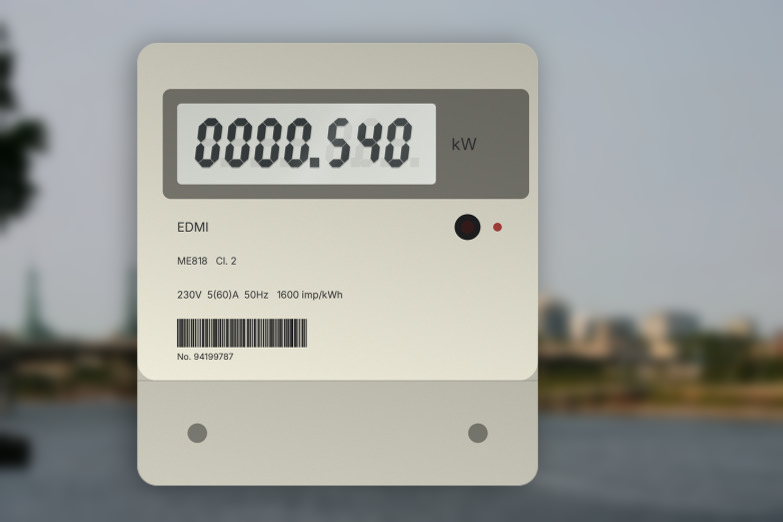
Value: 0.540 kW
